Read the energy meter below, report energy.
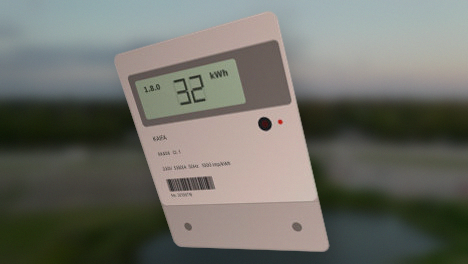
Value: 32 kWh
